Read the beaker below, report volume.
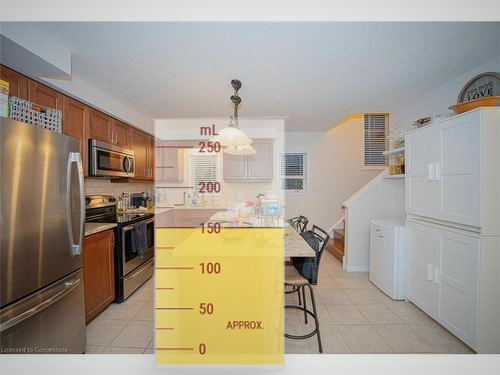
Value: 150 mL
